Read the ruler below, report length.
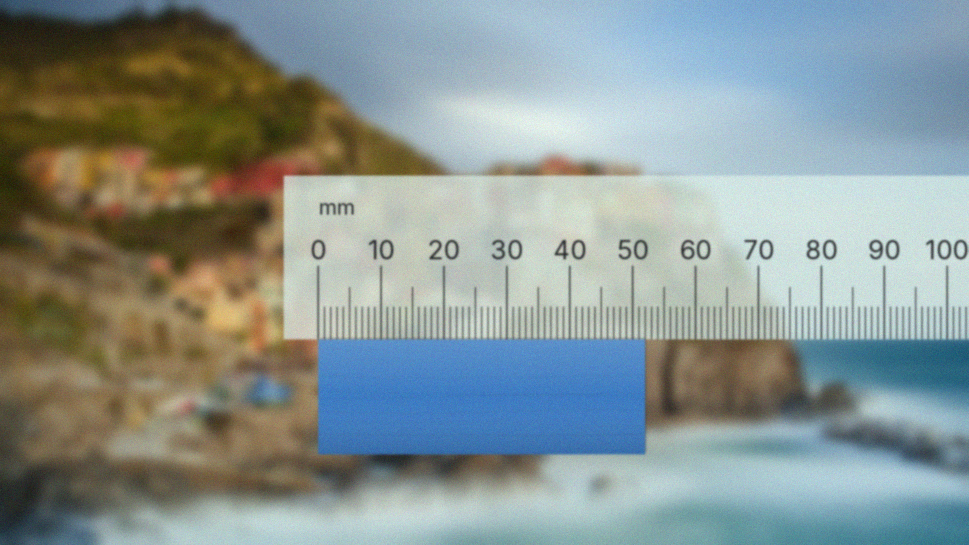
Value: 52 mm
